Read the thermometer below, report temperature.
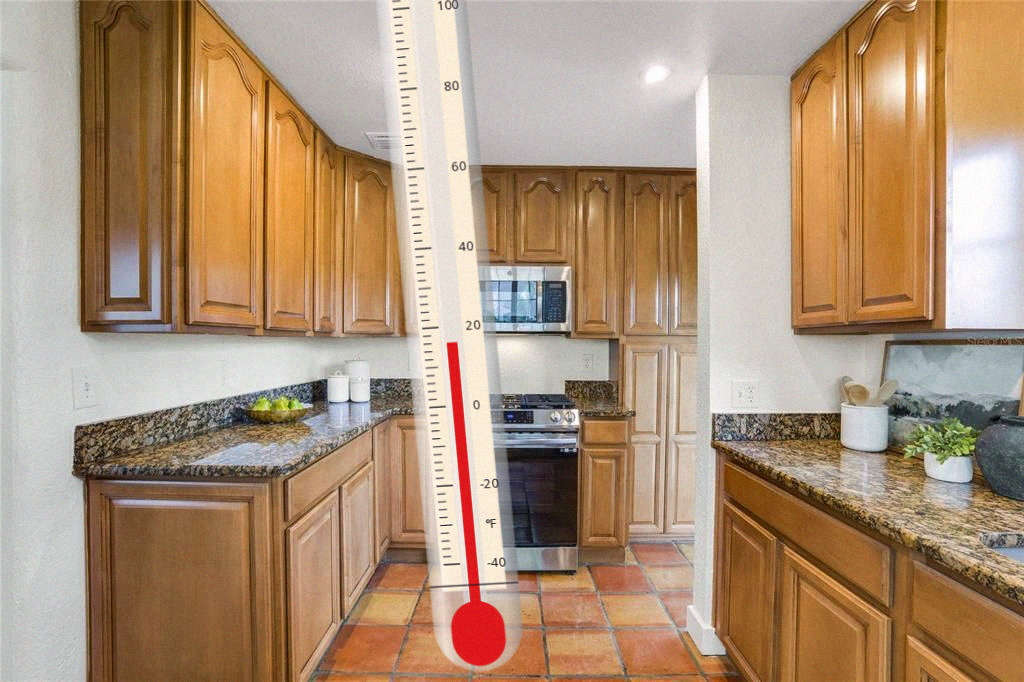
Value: 16 °F
